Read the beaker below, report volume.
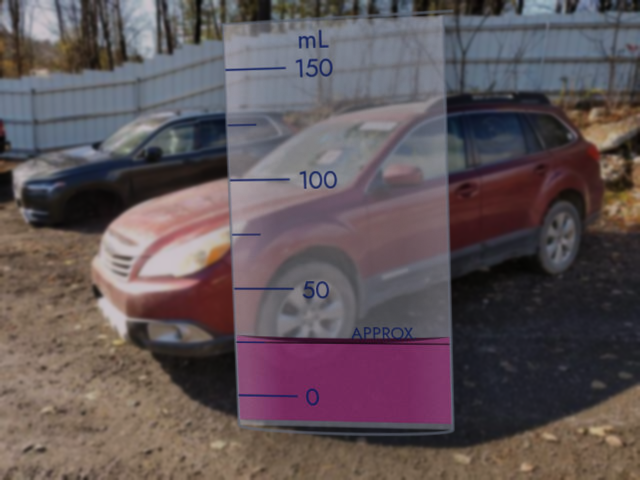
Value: 25 mL
